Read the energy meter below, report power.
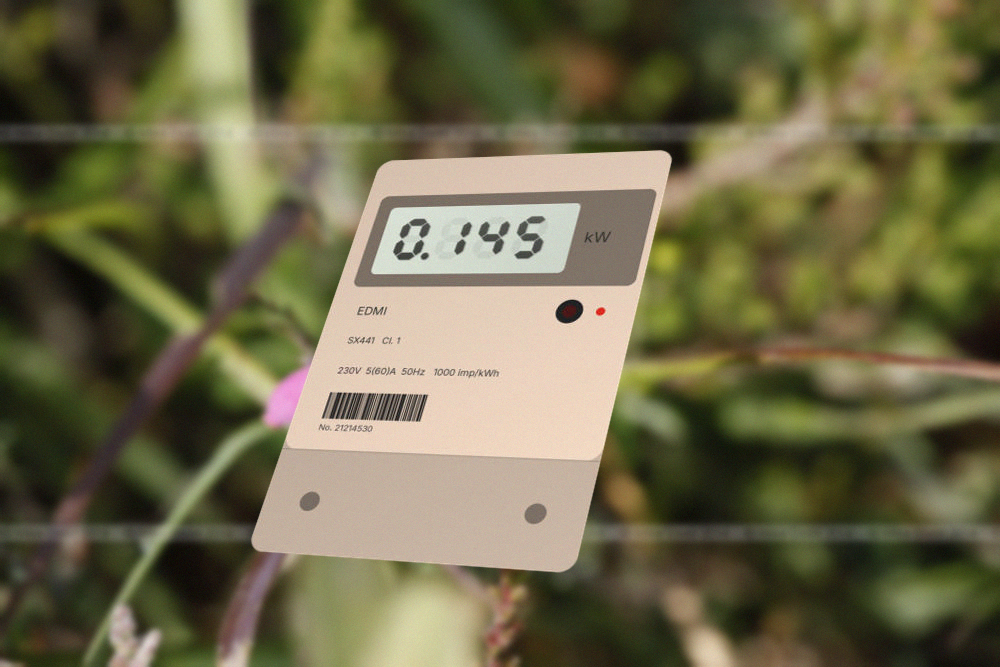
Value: 0.145 kW
